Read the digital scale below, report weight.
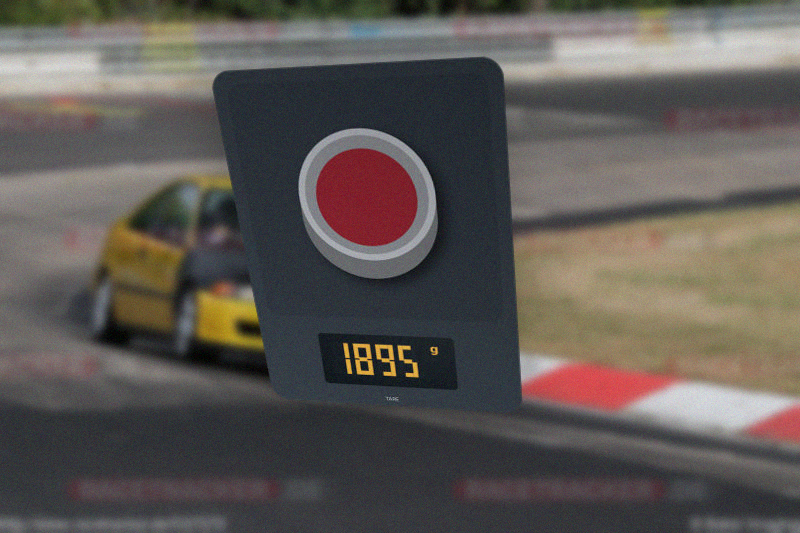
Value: 1895 g
